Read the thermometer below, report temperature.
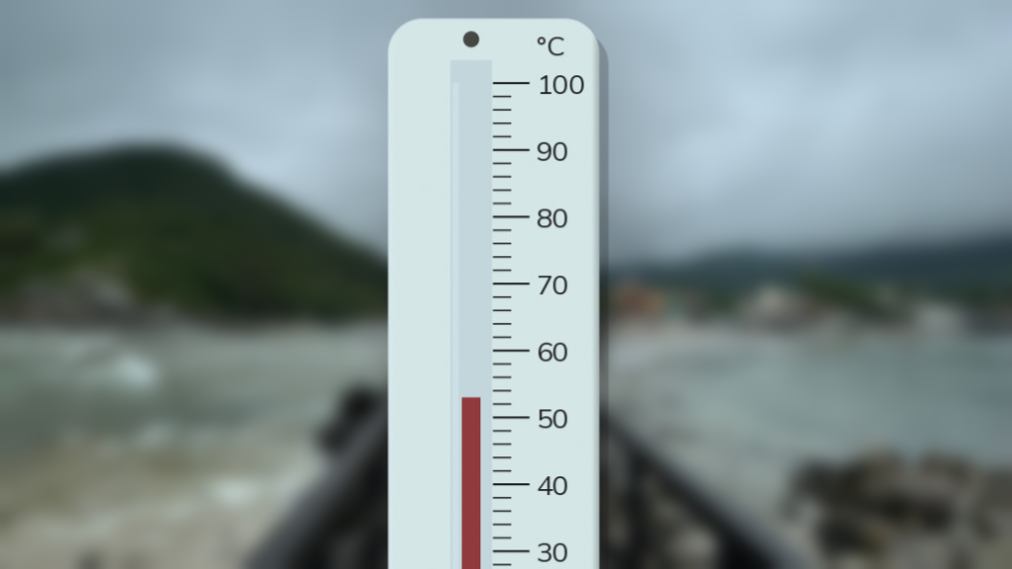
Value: 53 °C
